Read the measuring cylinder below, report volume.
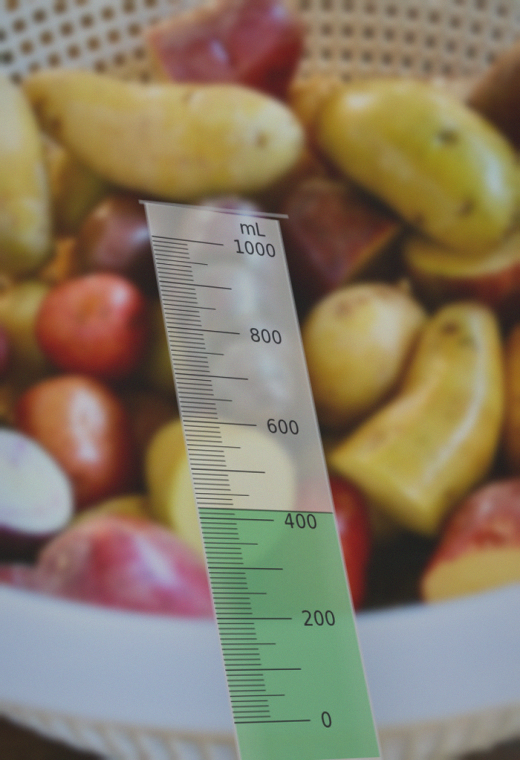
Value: 420 mL
